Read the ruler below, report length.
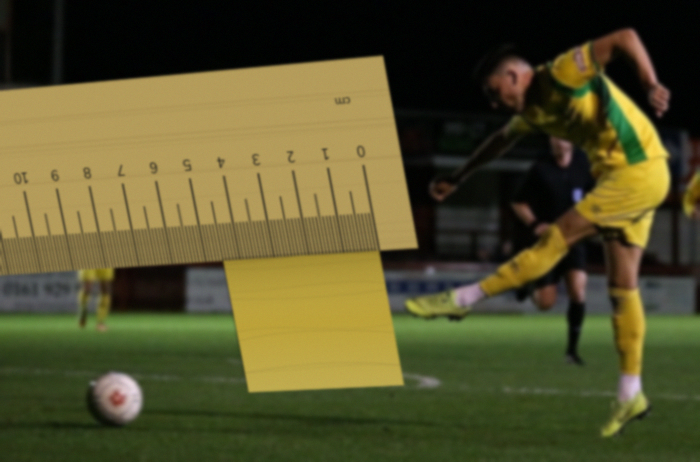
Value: 4.5 cm
